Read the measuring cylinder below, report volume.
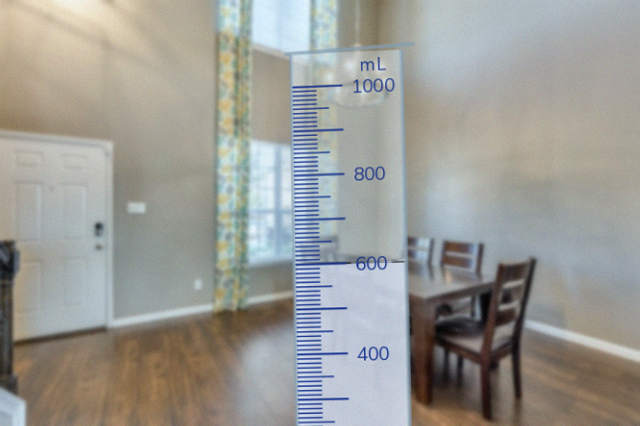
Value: 600 mL
